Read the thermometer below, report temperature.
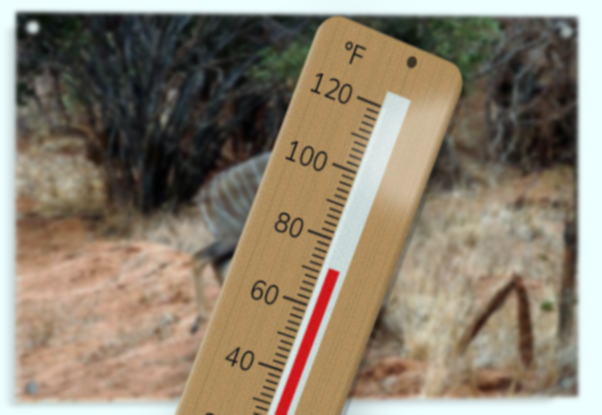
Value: 72 °F
